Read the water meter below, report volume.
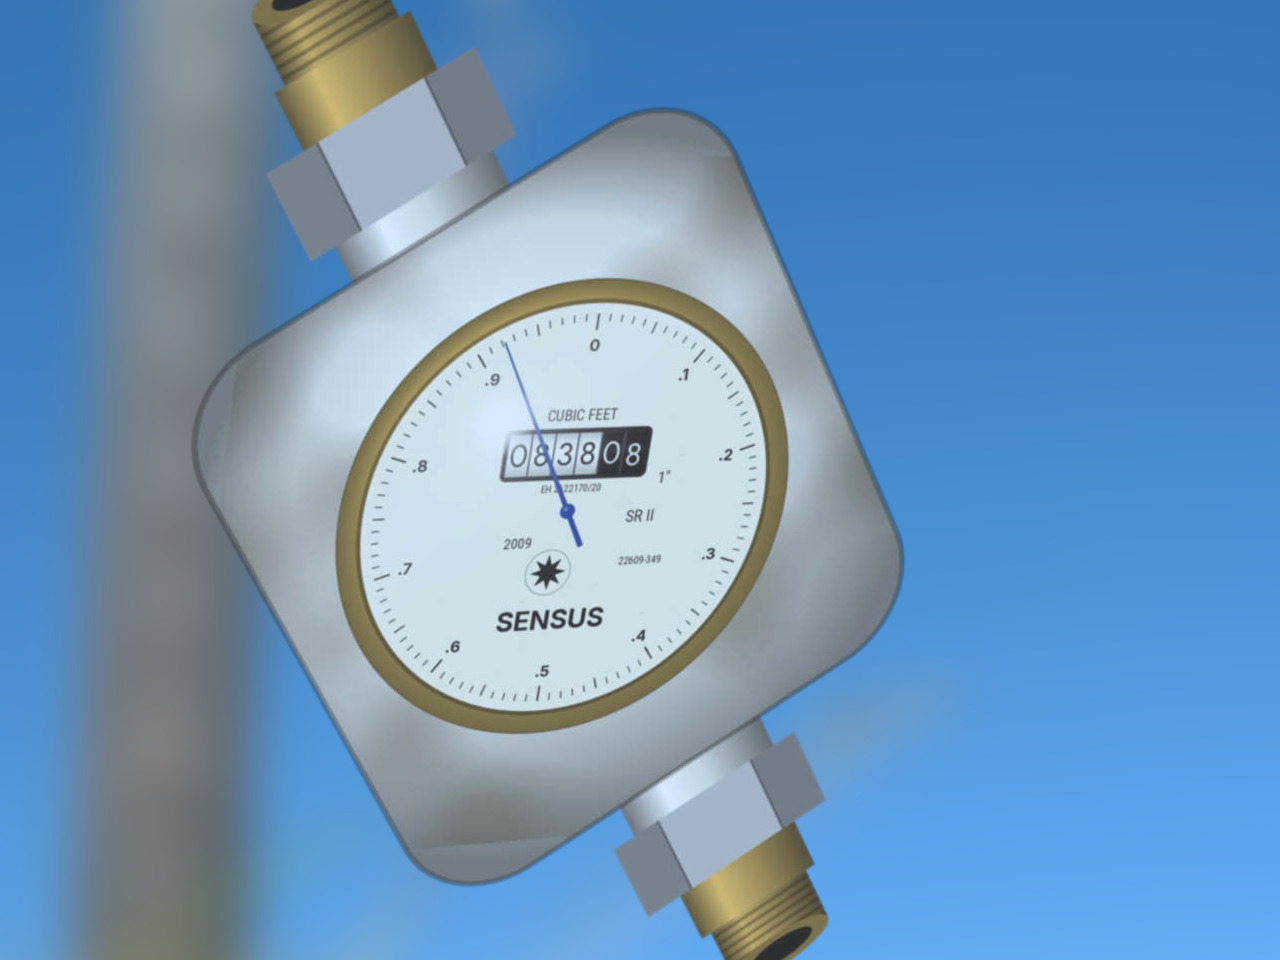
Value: 83807.92 ft³
